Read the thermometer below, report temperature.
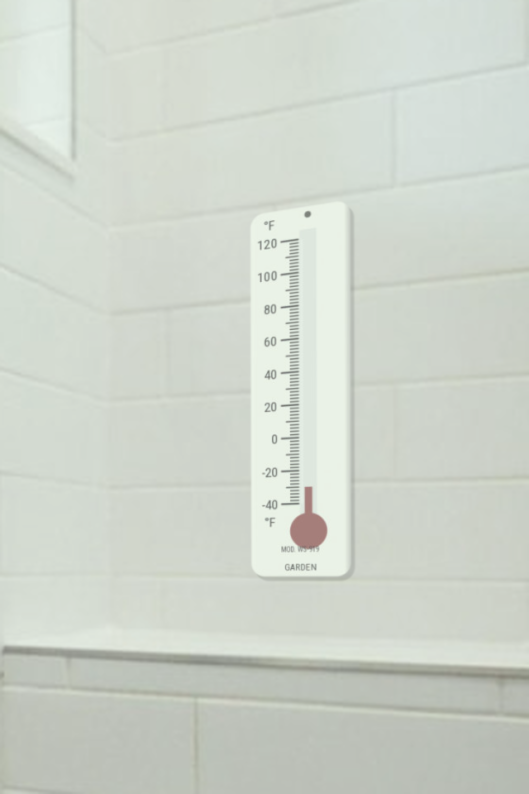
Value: -30 °F
